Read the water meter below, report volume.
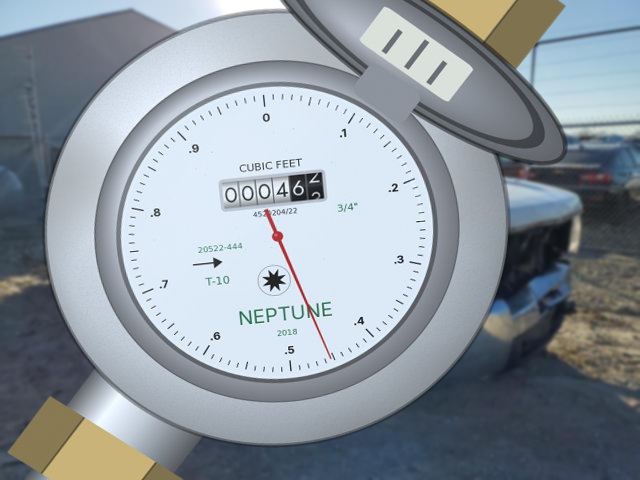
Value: 462.45 ft³
